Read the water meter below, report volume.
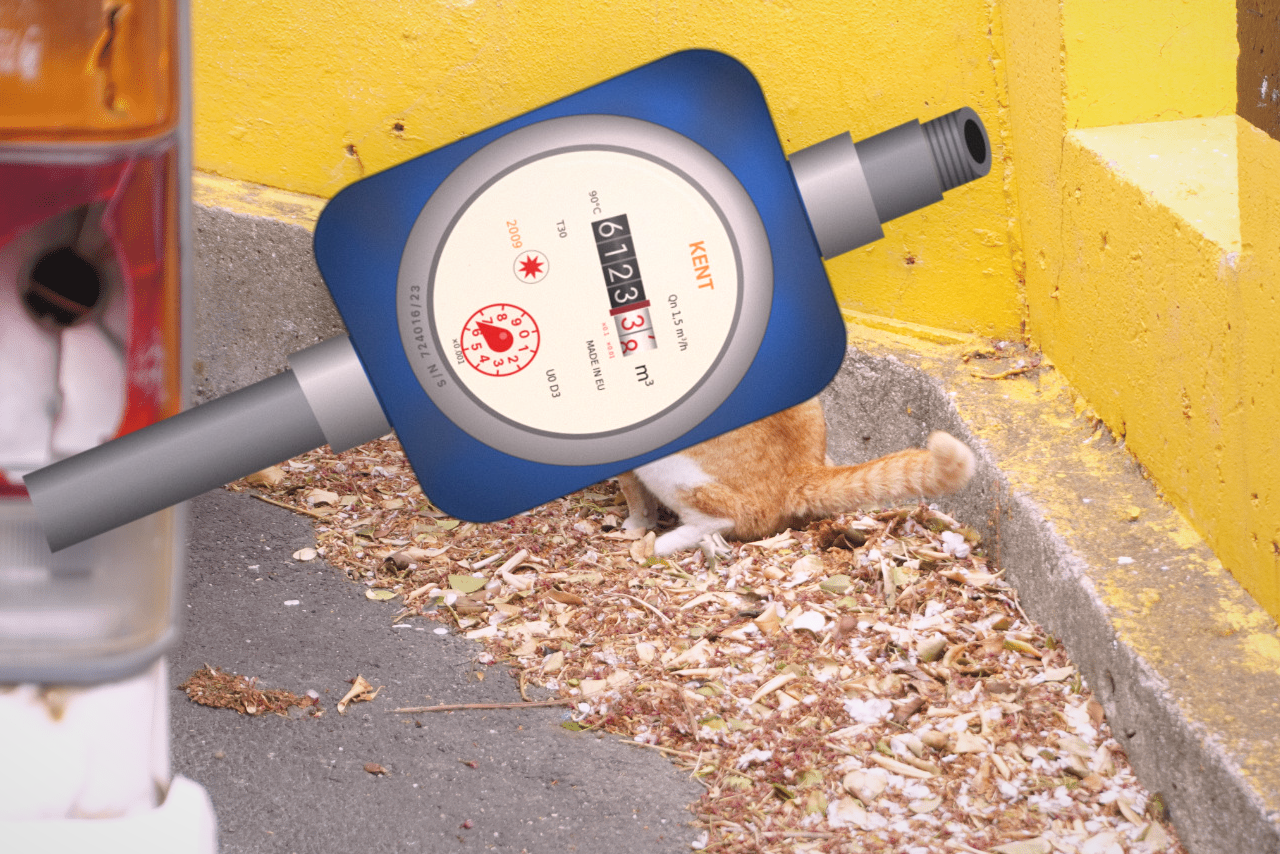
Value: 6123.376 m³
